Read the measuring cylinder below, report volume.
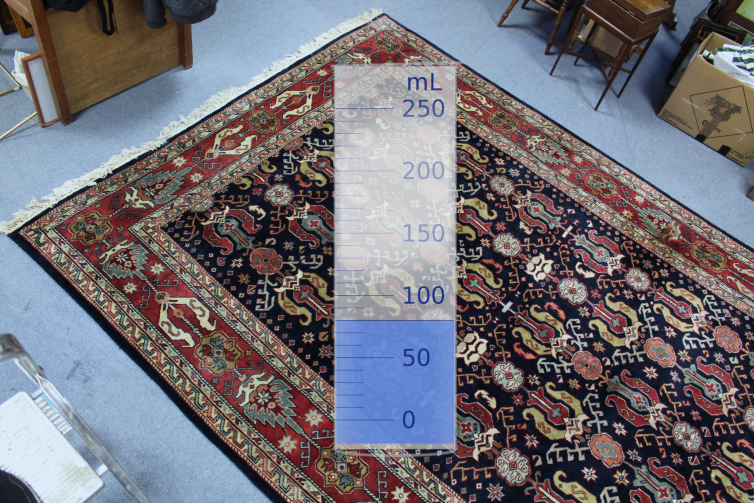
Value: 80 mL
